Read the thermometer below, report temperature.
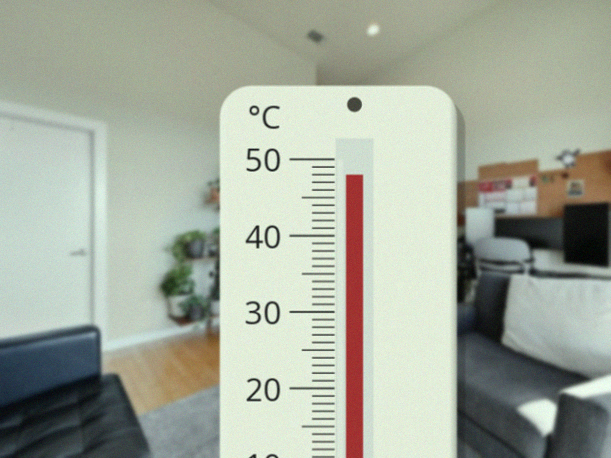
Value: 48 °C
